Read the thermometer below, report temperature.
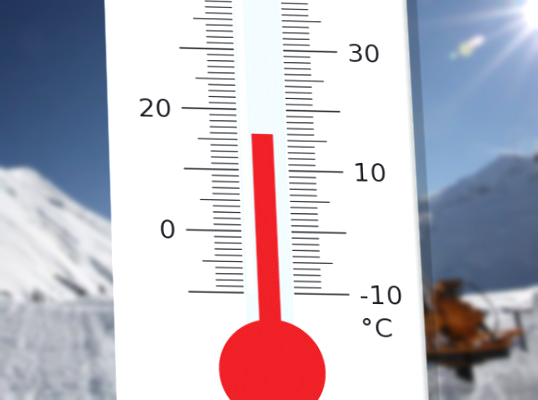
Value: 16 °C
